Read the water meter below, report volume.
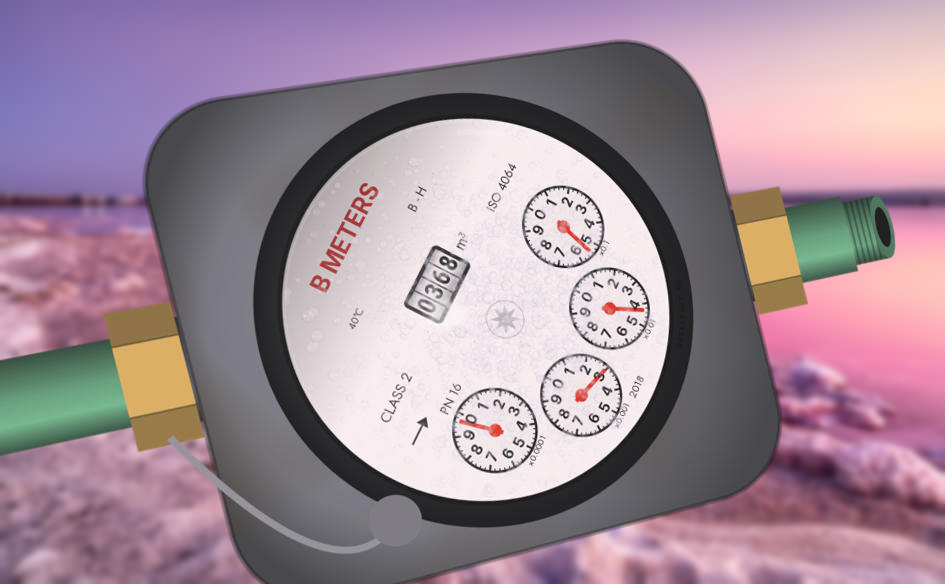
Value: 368.5429 m³
